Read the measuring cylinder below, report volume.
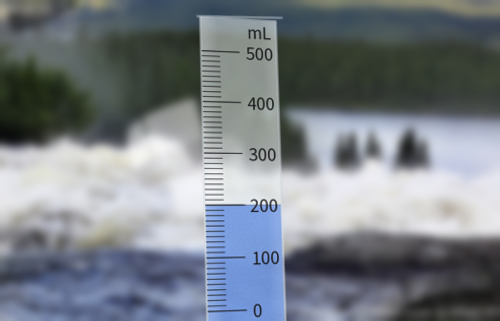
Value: 200 mL
